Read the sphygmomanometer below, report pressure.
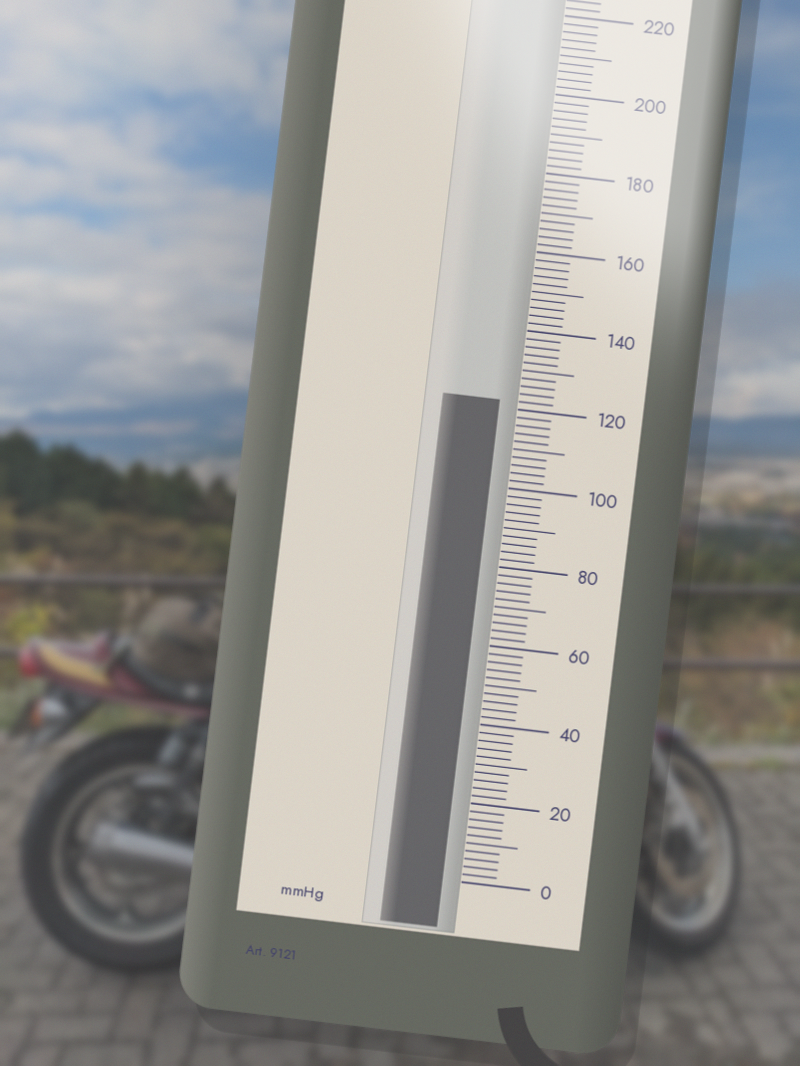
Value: 122 mmHg
